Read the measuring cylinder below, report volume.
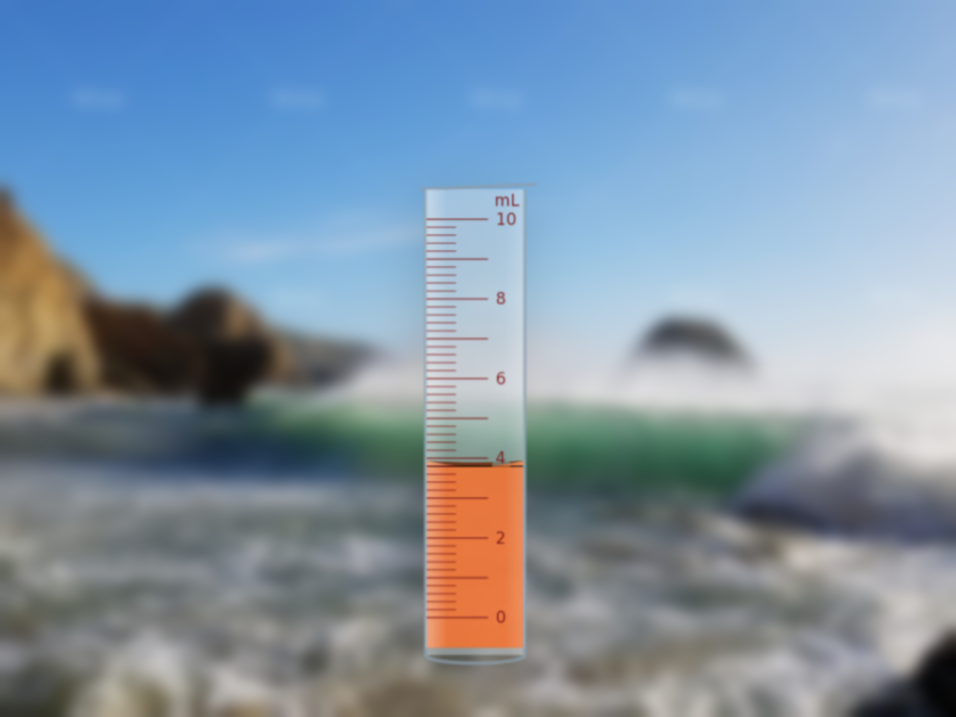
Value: 3.8 mL
